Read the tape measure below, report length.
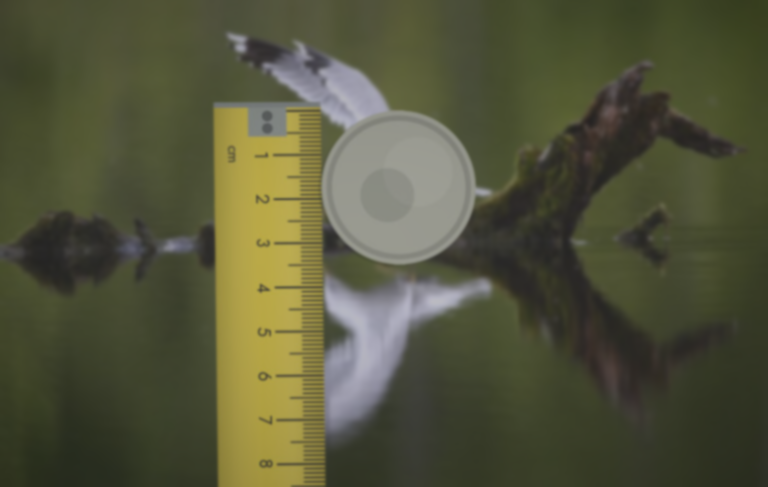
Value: 3.5 cm
